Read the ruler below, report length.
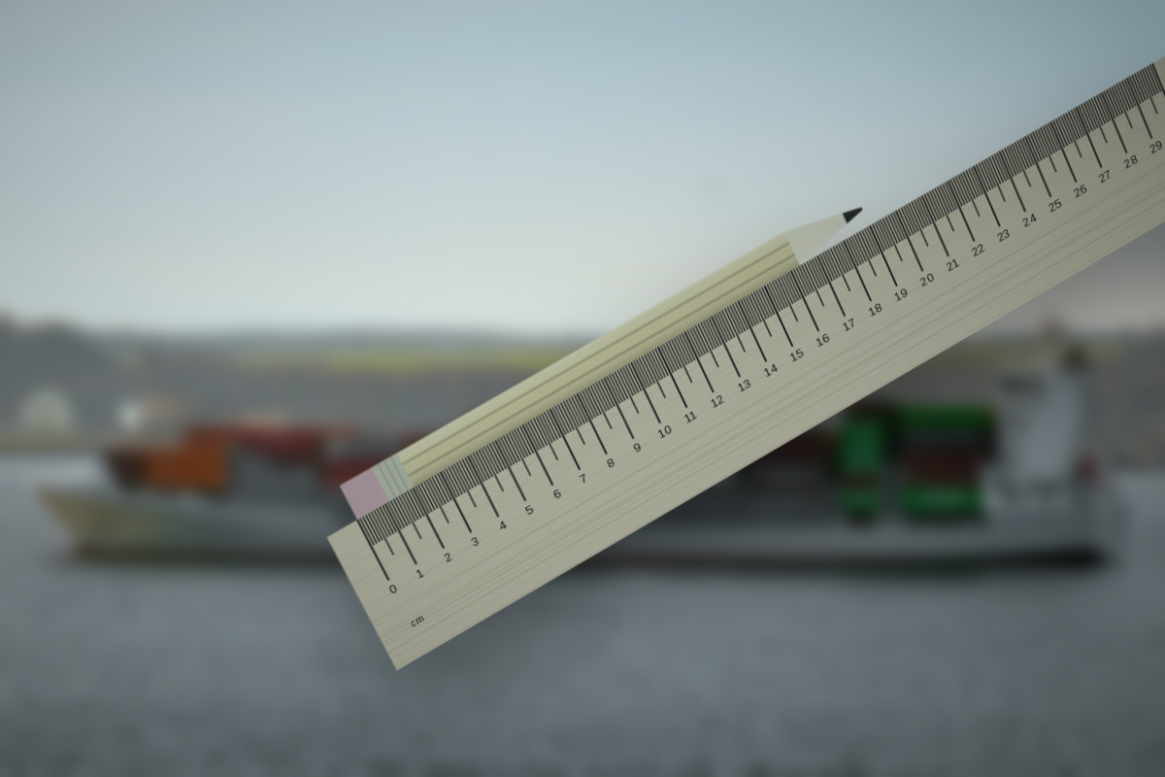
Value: 19 cm
